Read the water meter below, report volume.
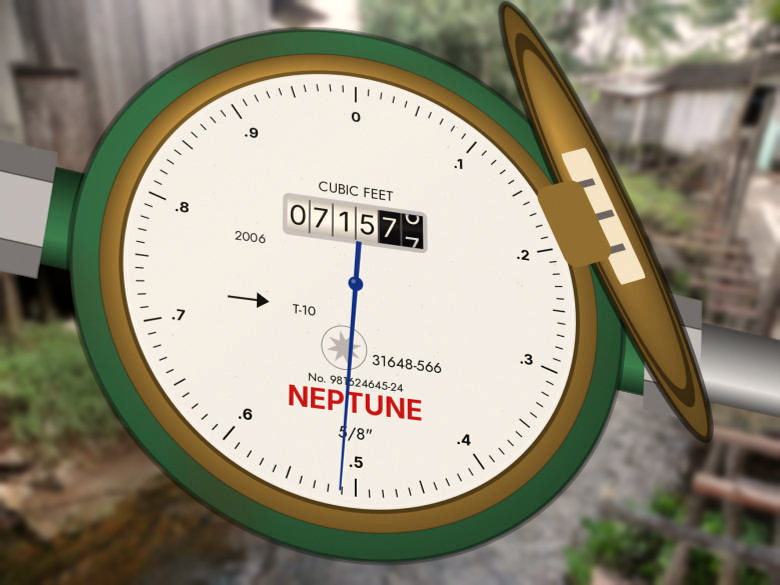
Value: 71576.51 ft³
